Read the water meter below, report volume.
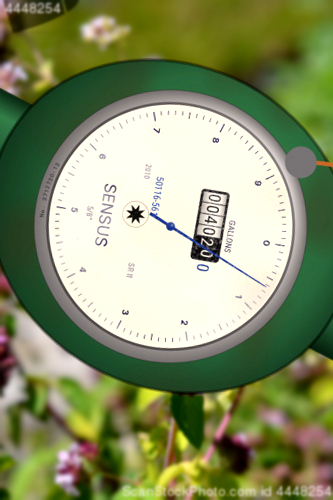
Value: 40200.6 gal
